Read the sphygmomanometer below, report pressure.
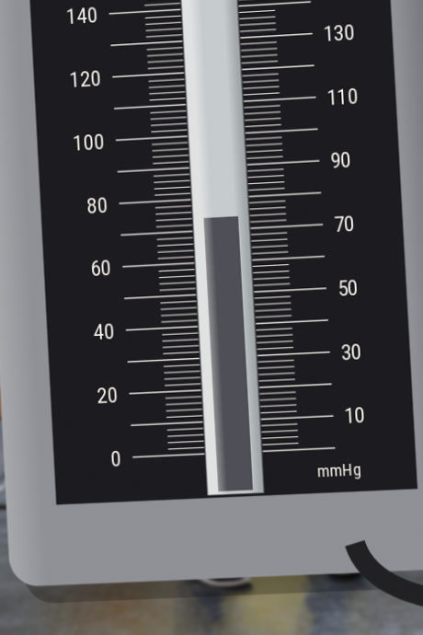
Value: 74 mmHg
